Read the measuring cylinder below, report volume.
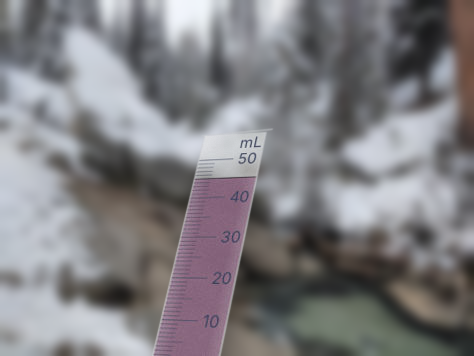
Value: 45 mL
